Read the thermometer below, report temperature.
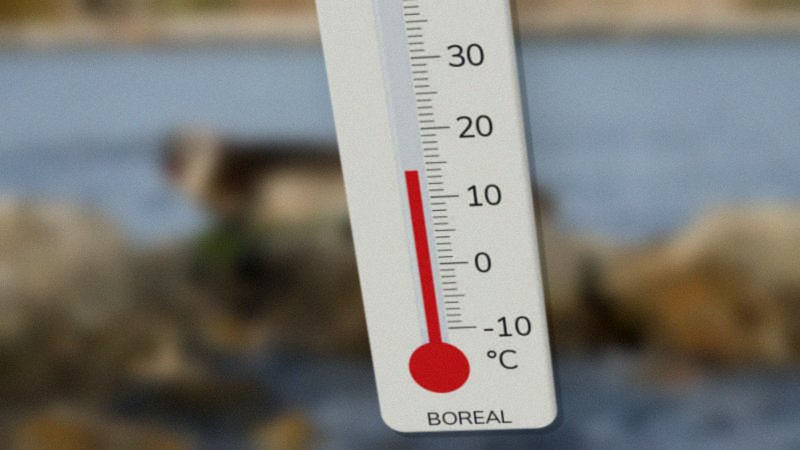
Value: 14 °C
